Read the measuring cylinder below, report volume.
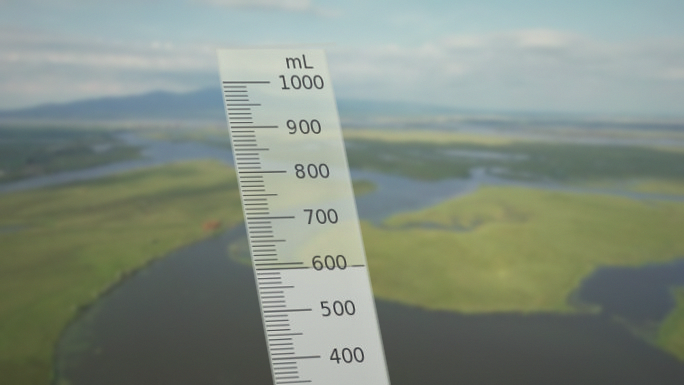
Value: 590 mL
